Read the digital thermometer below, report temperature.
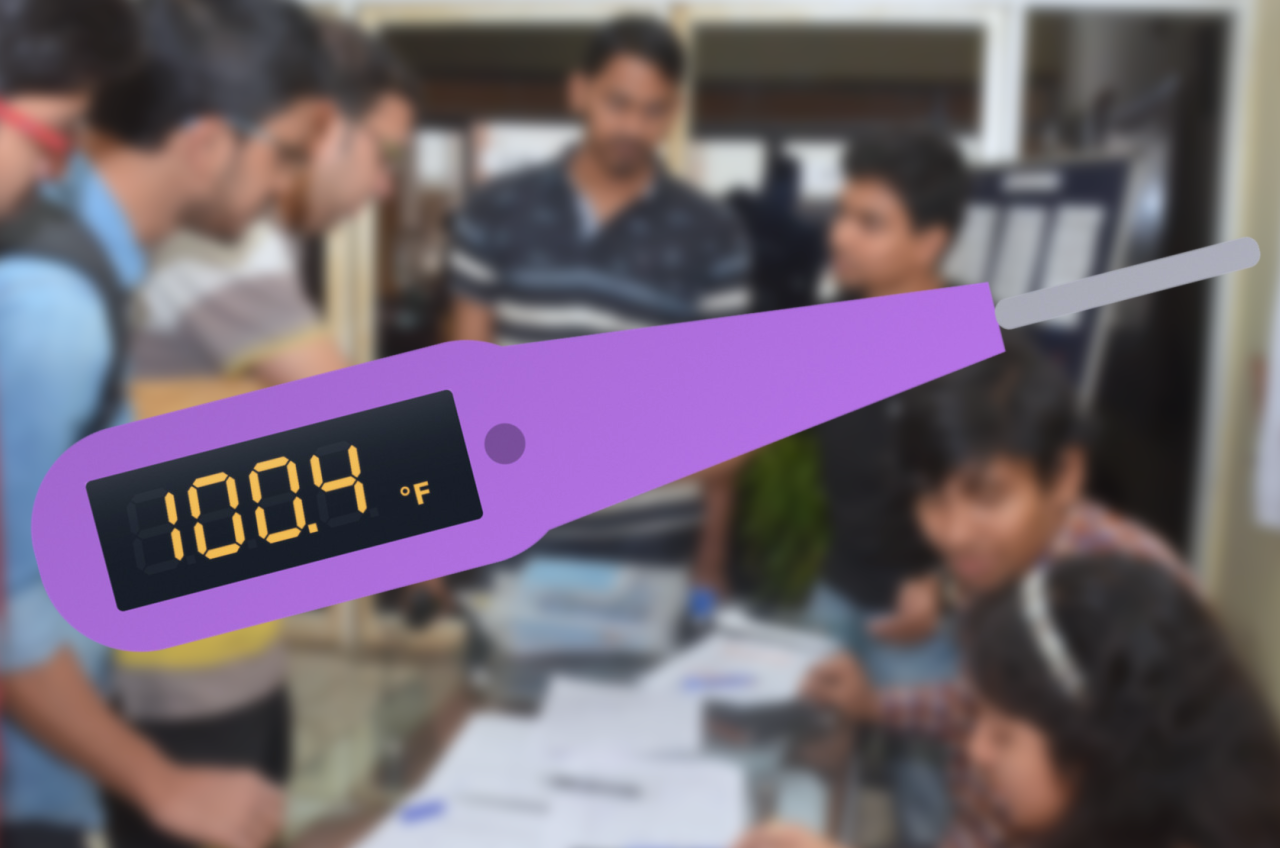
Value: 100.4 °F
